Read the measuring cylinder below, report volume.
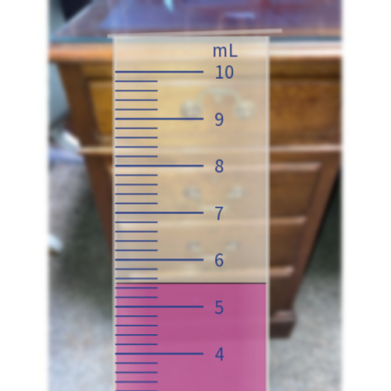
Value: 5.5 mL
